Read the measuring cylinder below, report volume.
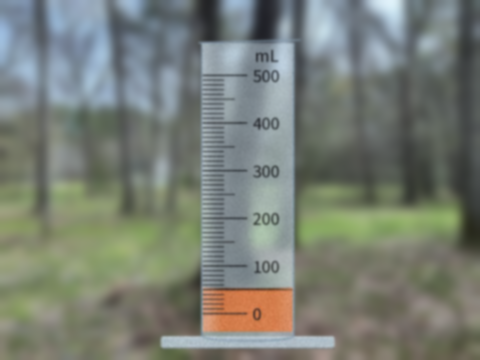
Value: 50 mL
